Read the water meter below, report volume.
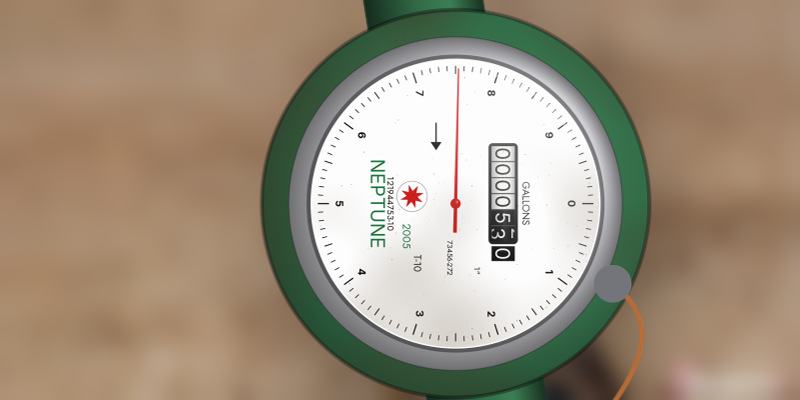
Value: 527.5 gal
